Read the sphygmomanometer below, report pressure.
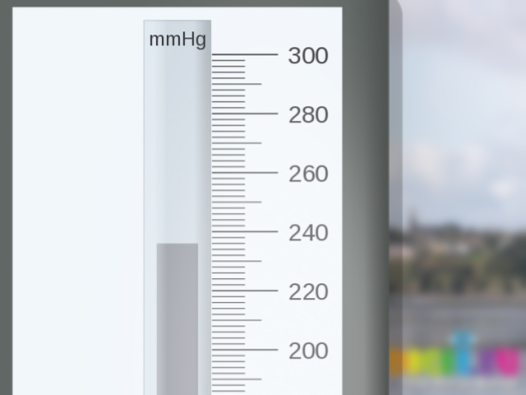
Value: 236 mmHg
